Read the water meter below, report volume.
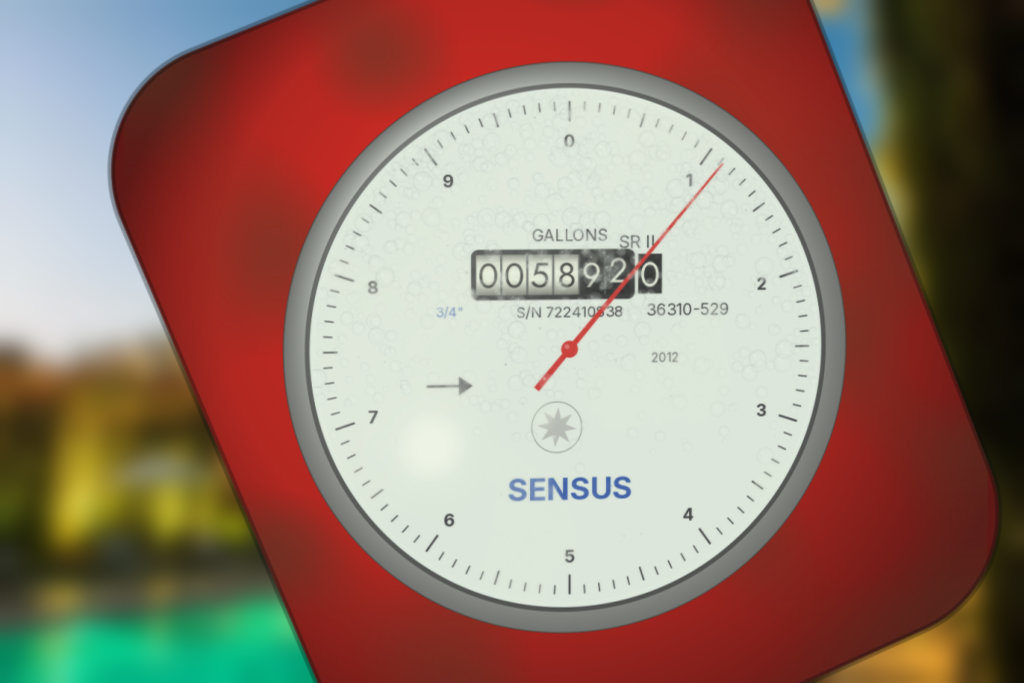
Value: 58921.1 gal
